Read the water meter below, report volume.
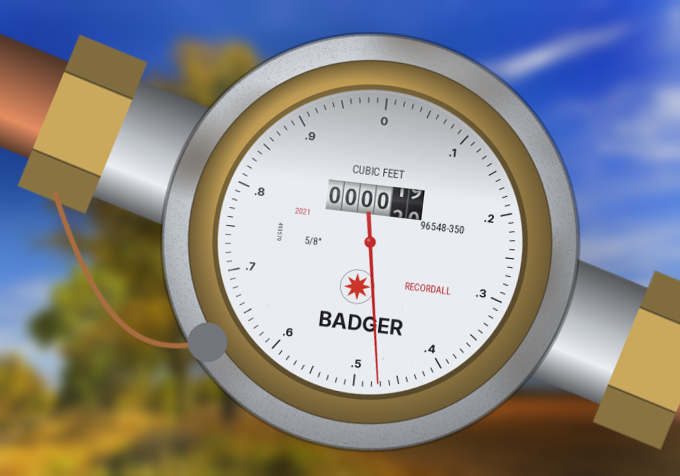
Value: 19.47 ft³
